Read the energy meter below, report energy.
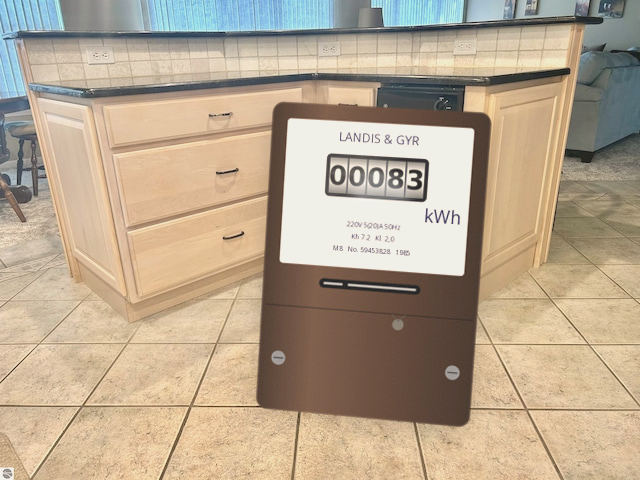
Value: 83 kWh
